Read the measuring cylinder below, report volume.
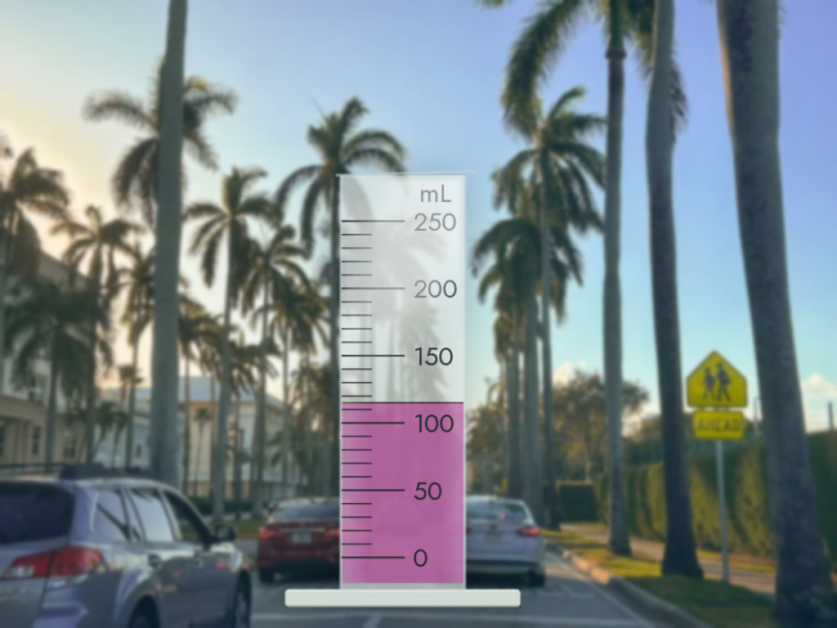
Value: 115 mL
